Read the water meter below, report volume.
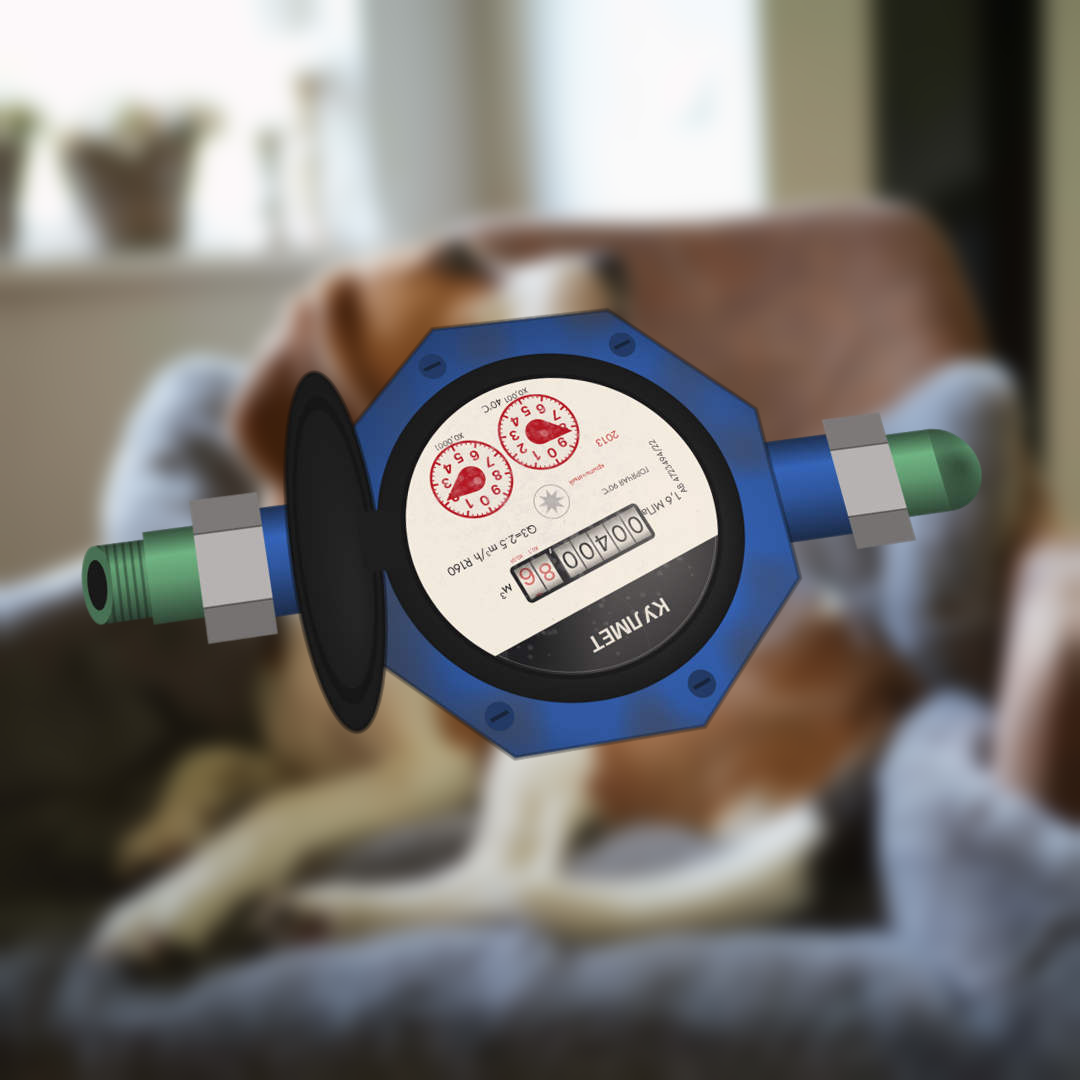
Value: 400.8582 m³
